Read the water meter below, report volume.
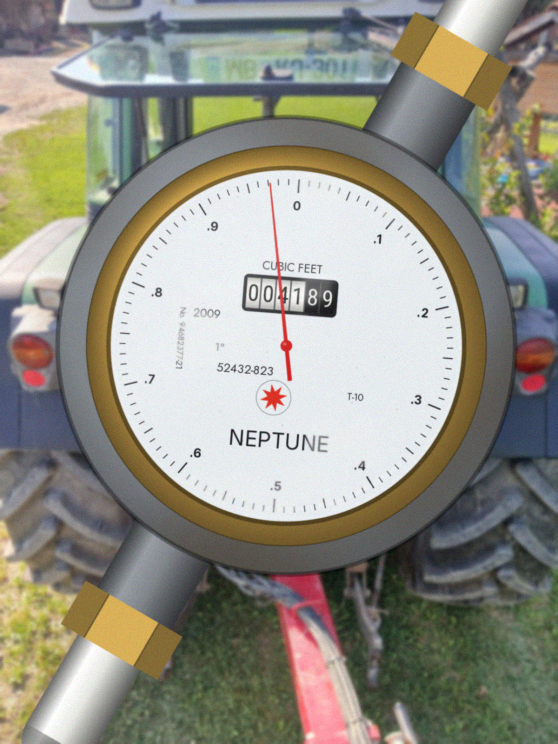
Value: 4188.97 ft³
